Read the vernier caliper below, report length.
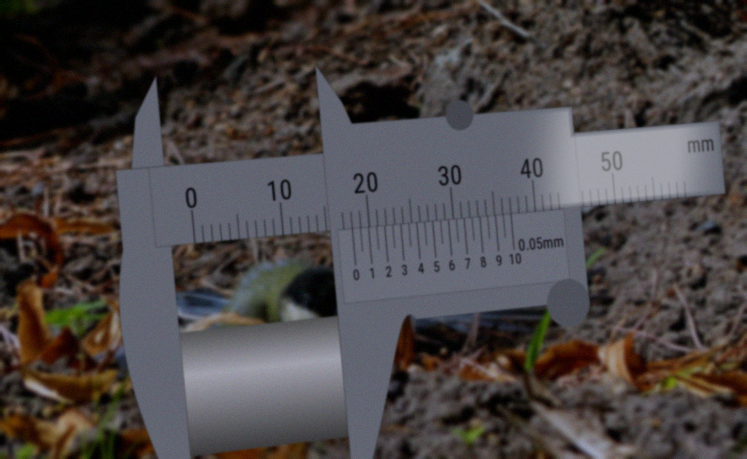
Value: 18.0 mm
